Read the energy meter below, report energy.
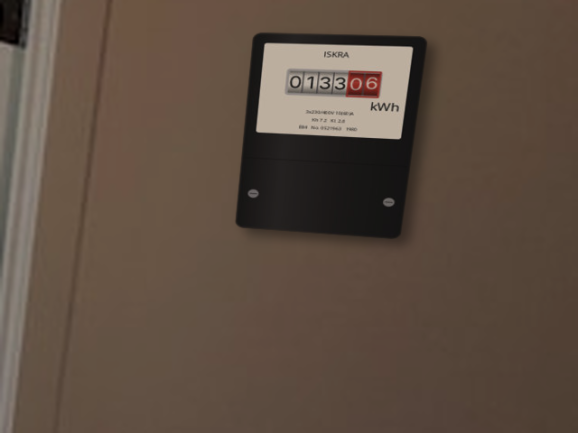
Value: 133.06 kWh
